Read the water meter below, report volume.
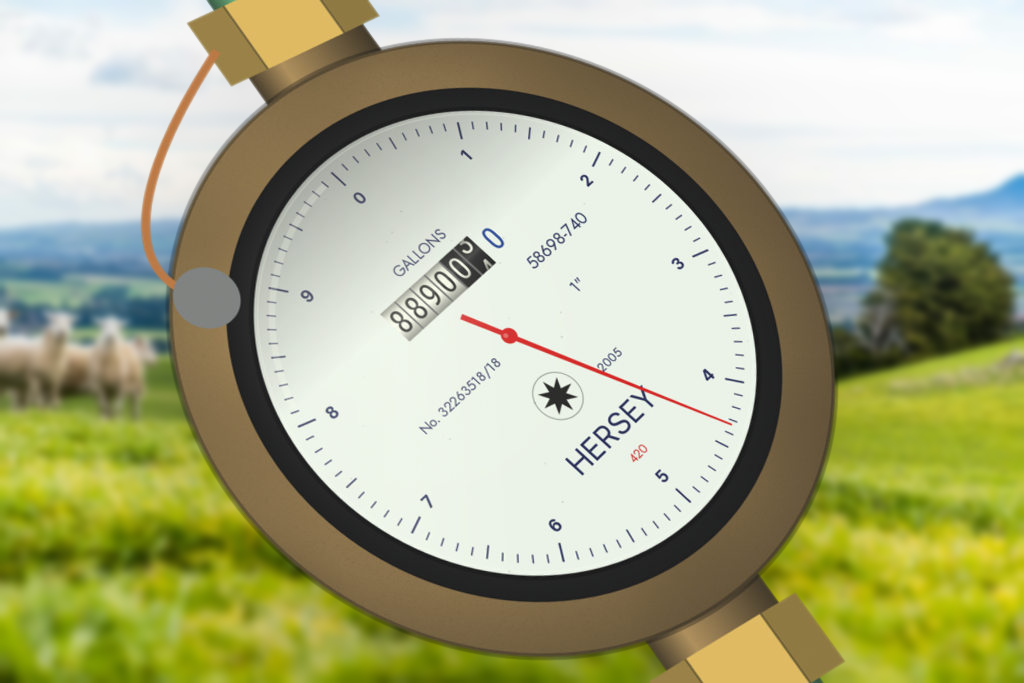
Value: 8890034.3 gal
